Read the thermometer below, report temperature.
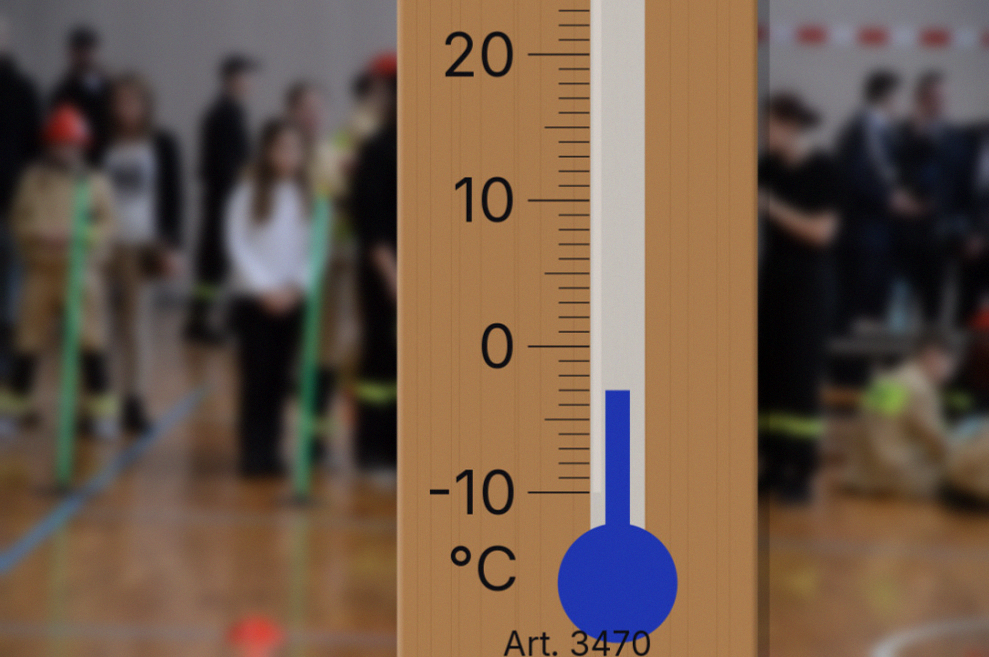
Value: -3 °C
